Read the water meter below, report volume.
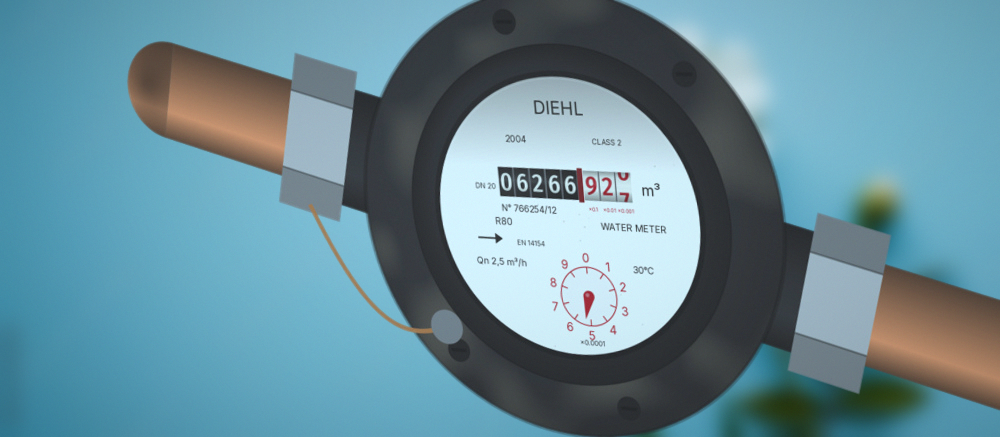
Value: 6266.9265 m³
